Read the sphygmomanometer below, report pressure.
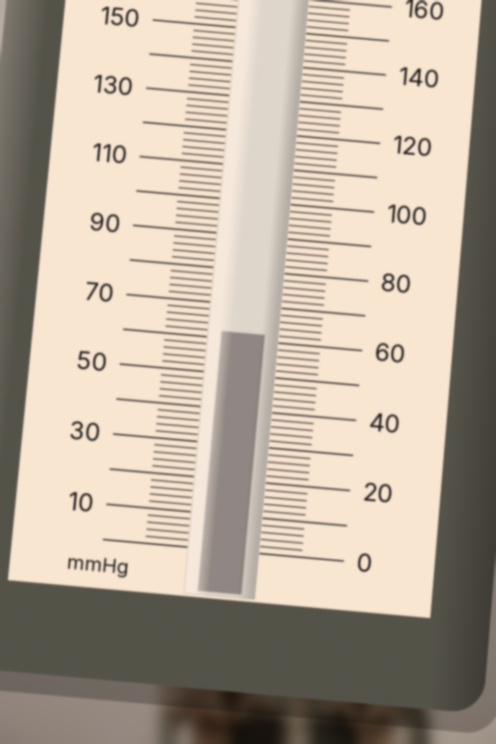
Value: 62 mmHg
